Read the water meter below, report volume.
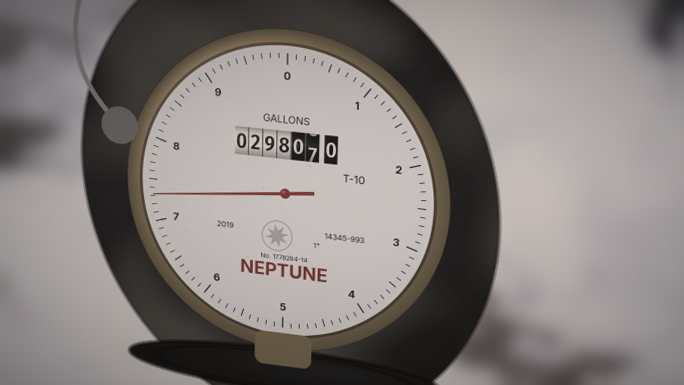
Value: 298067.3 gal
